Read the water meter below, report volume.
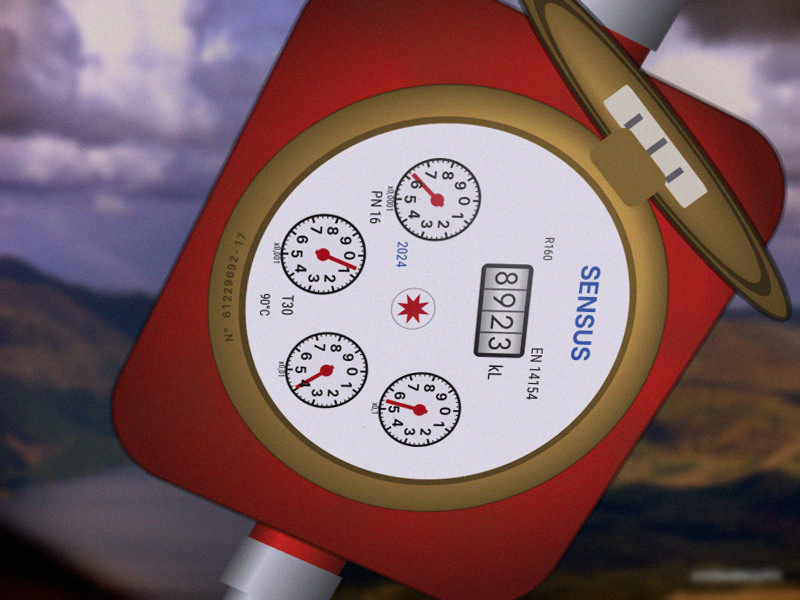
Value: 8923.5406 kL
